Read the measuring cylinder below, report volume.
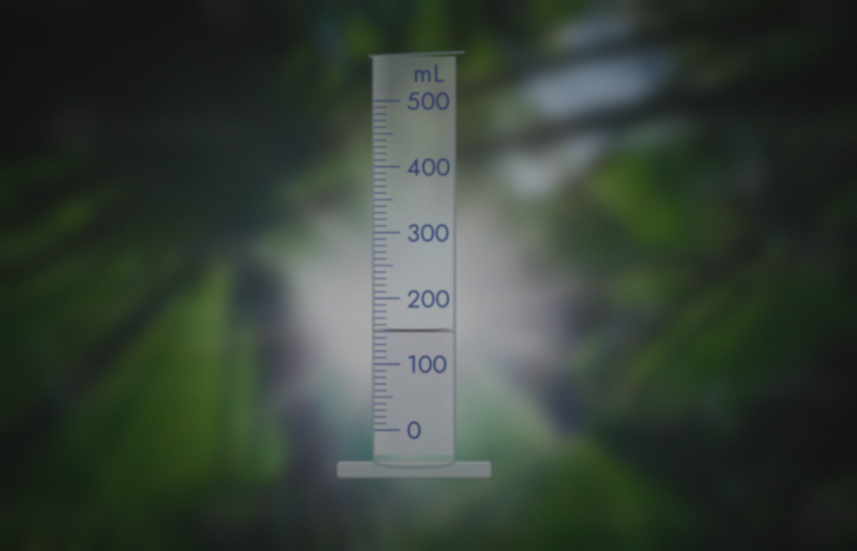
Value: 150 mL
